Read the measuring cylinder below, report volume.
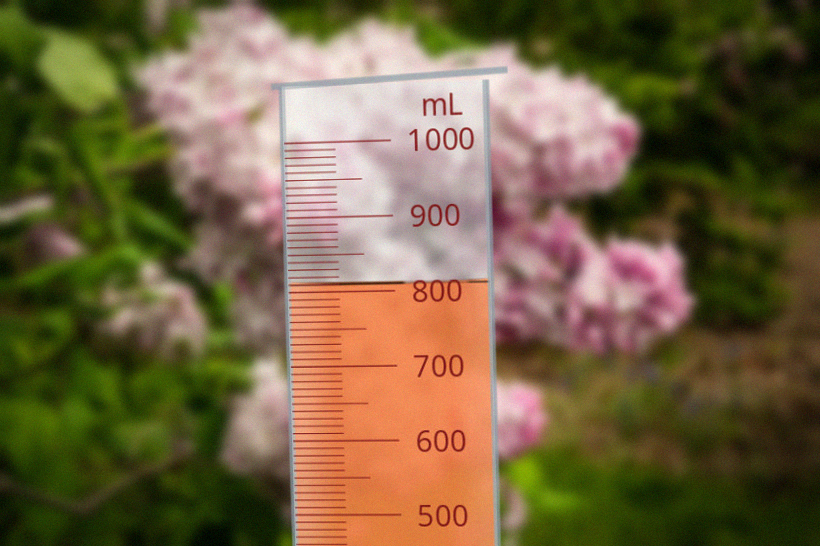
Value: 810 mL
